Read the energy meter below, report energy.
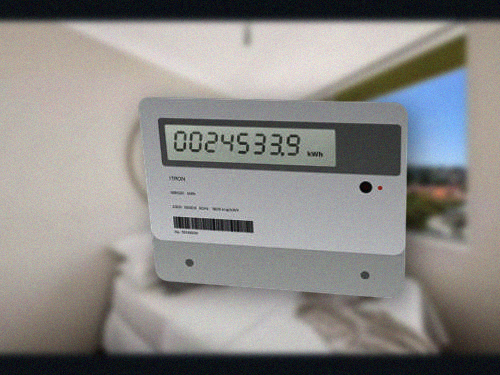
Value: 24533.9 kWh
